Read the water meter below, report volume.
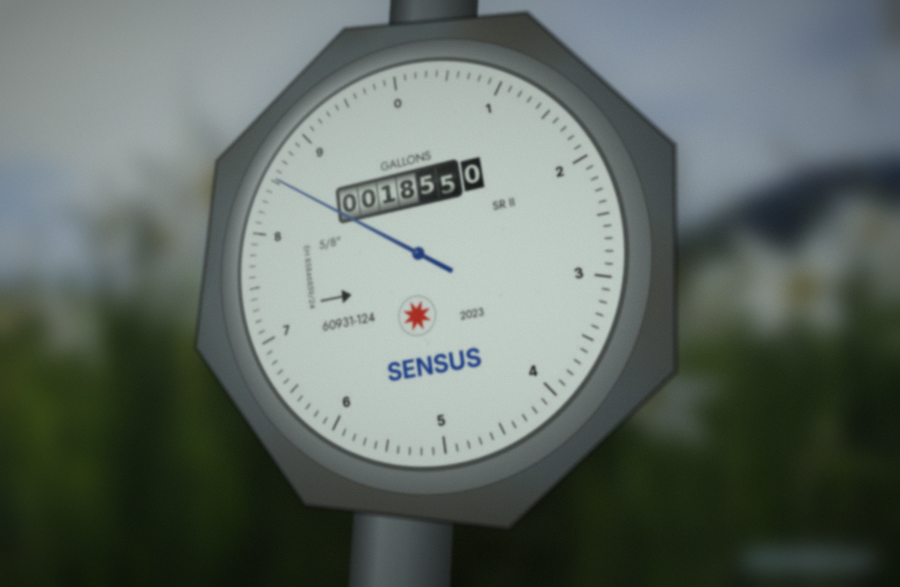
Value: 18548.5 gal
